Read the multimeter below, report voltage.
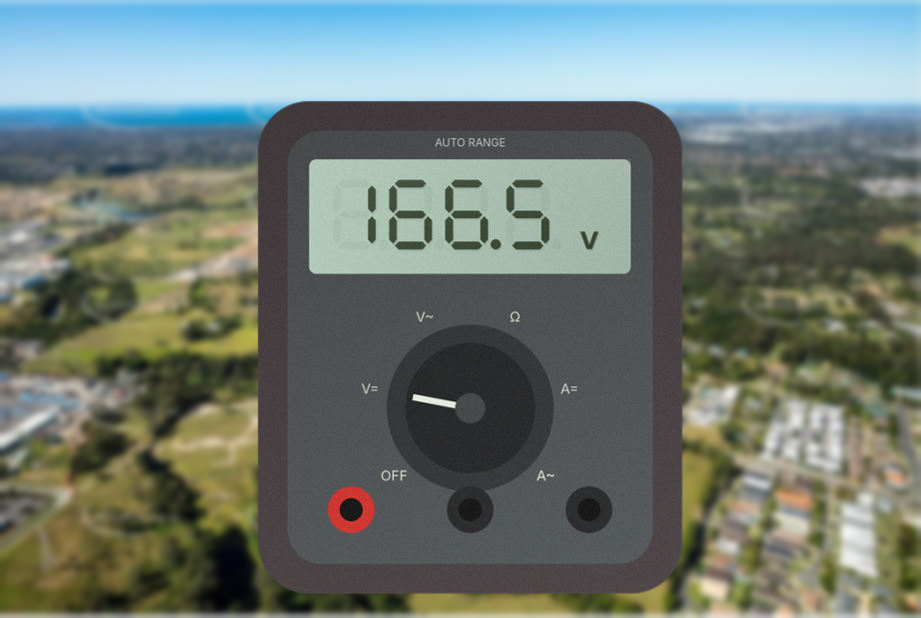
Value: 166.5 V
